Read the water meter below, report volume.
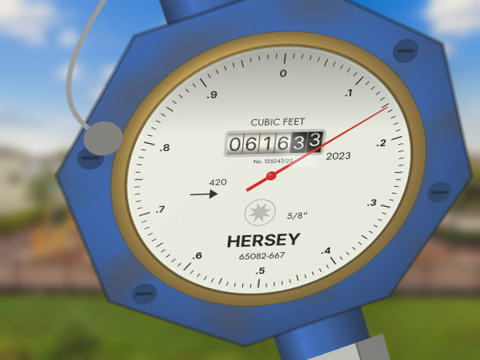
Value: 61633.15 ft³
